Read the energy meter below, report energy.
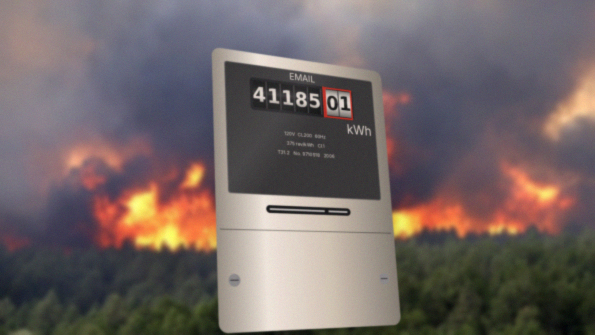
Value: 41185.01 kWh
